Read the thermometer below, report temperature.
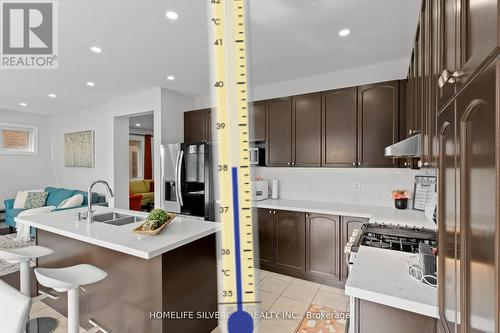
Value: 38 °C
